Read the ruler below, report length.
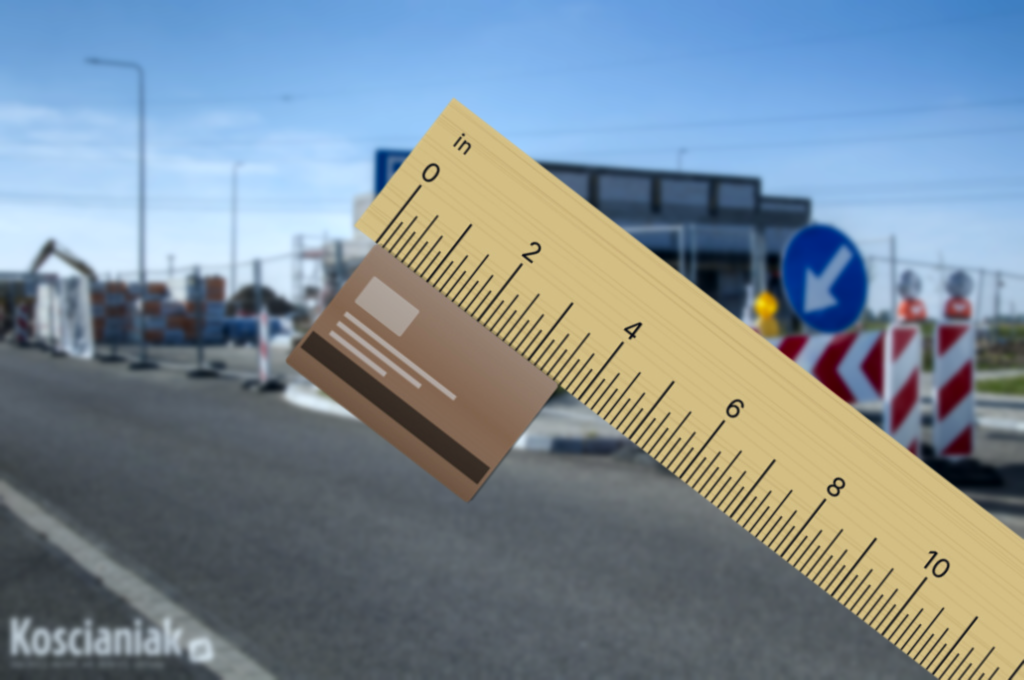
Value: 3.625 in
